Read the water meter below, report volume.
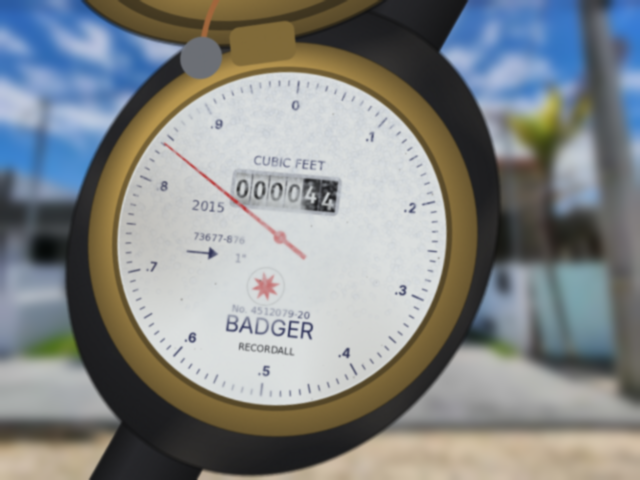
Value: 43.84 ft³
